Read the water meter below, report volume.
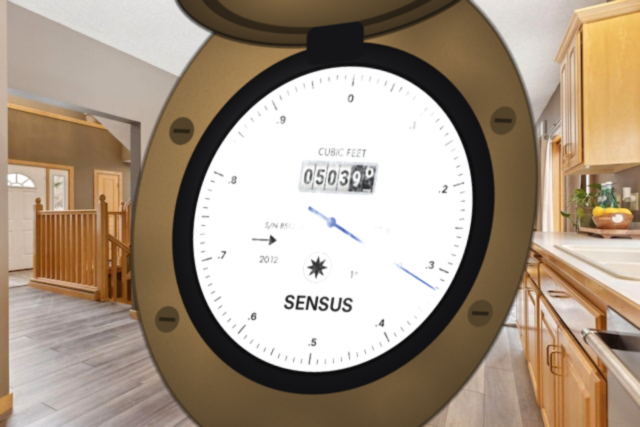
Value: 50396.32 ft³
